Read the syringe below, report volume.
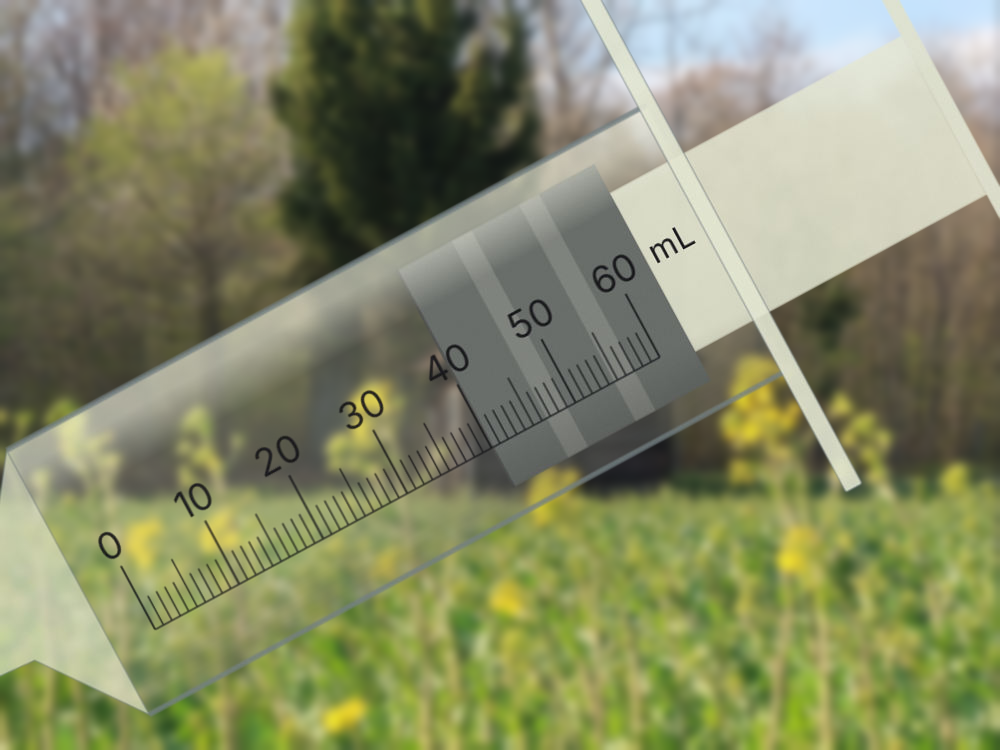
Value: 40 mL
